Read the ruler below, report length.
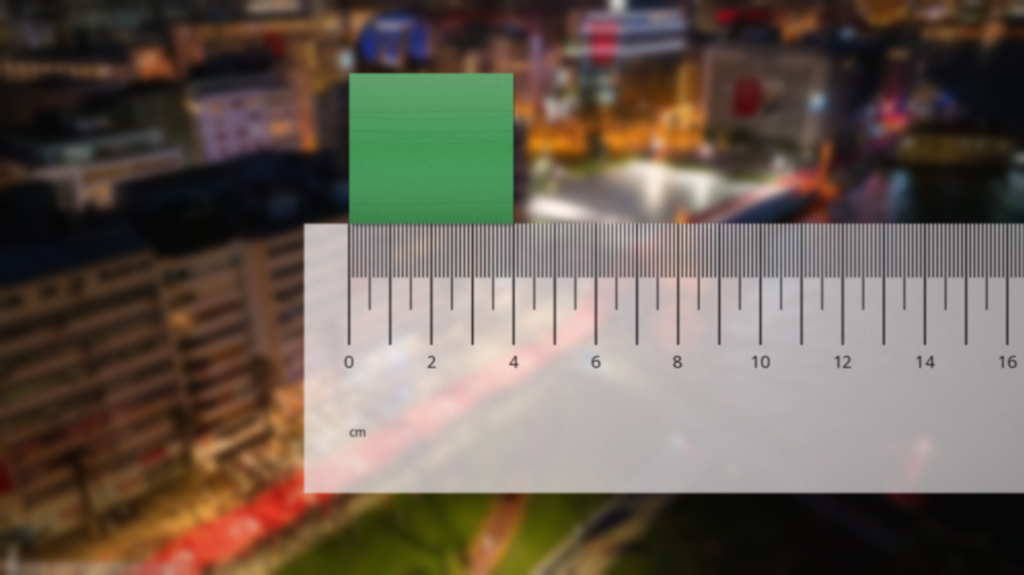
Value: 4 cm
